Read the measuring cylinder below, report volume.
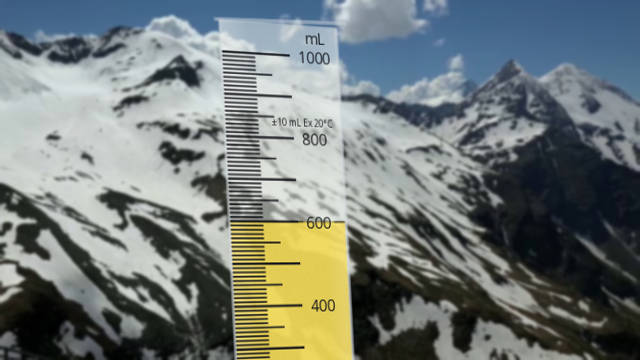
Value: 600 mL
